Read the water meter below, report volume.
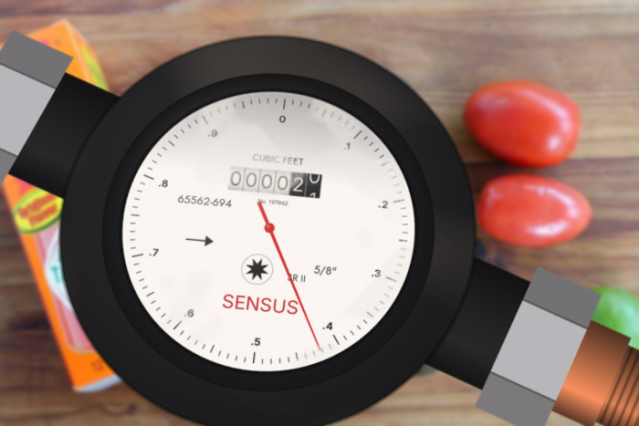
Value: 20.42 ft³
